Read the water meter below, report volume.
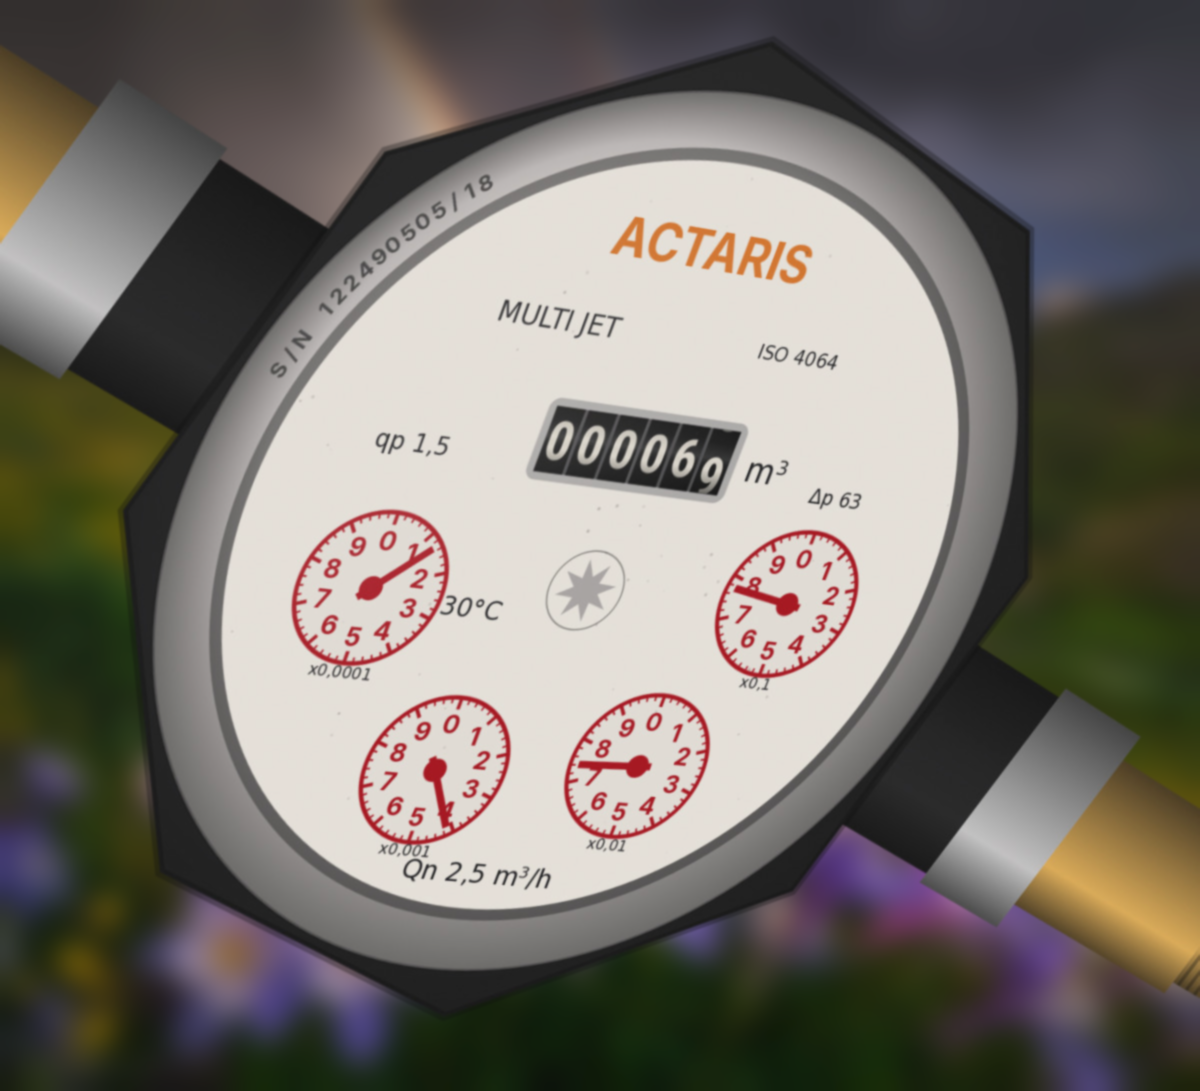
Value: 68.7741 m³
